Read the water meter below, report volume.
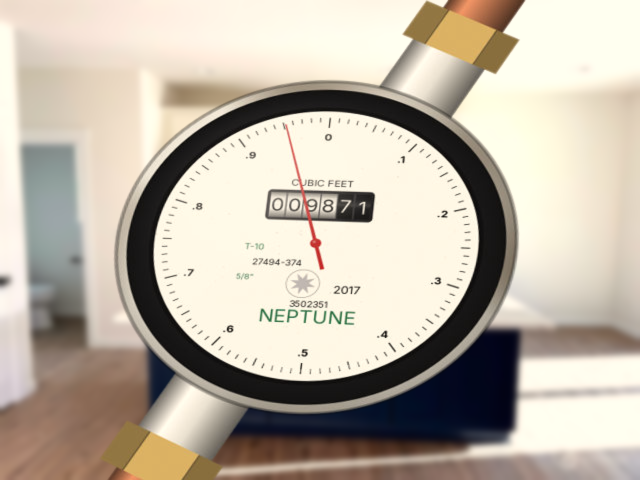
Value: 9870.95 ft³
